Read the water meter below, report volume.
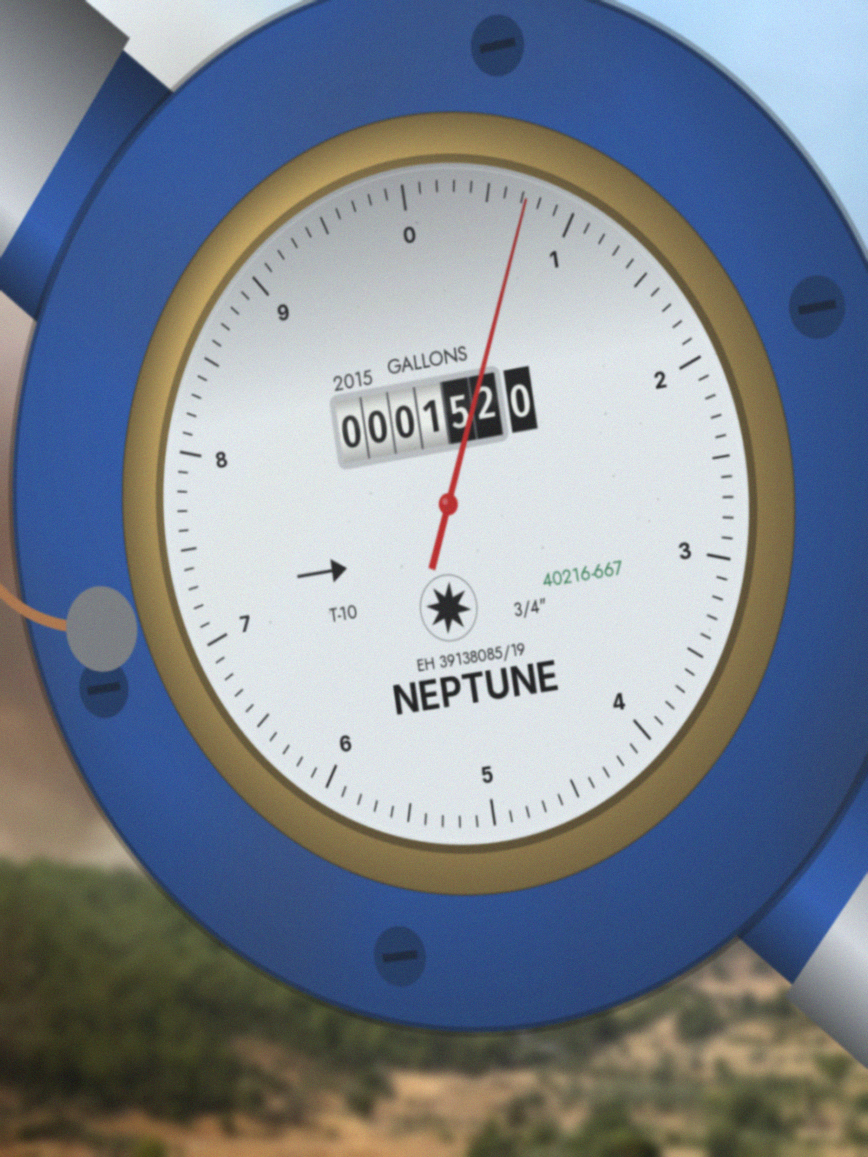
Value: 1520.7 gal
